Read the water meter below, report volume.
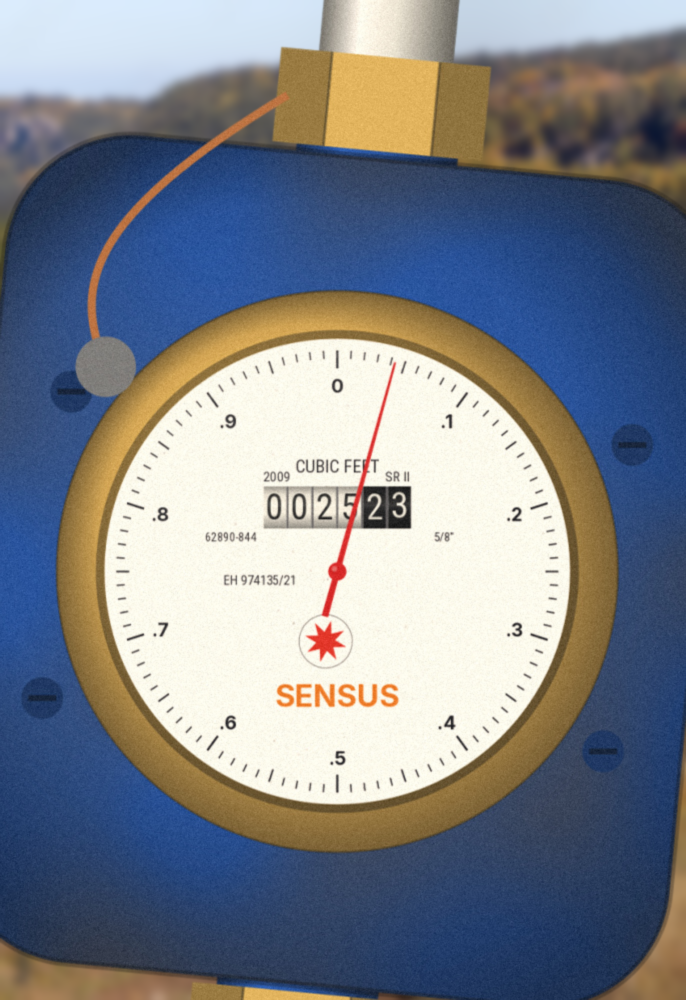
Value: 2523.04 ft³
